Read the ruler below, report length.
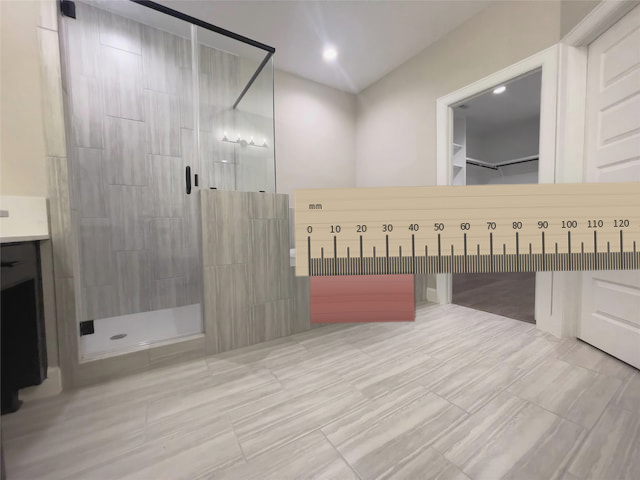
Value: 40 mm
